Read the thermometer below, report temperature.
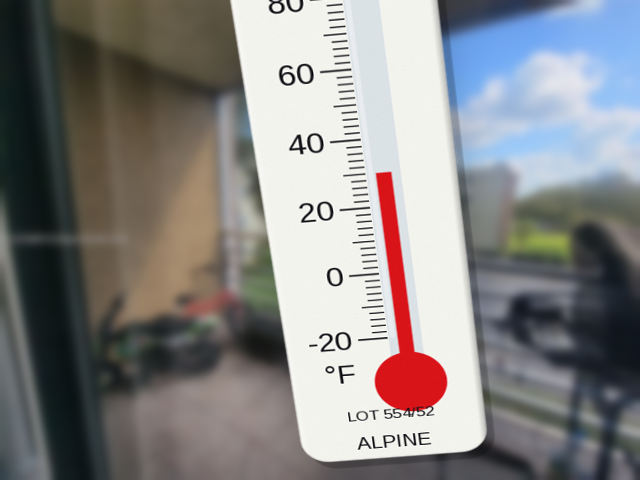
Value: 30 °F
